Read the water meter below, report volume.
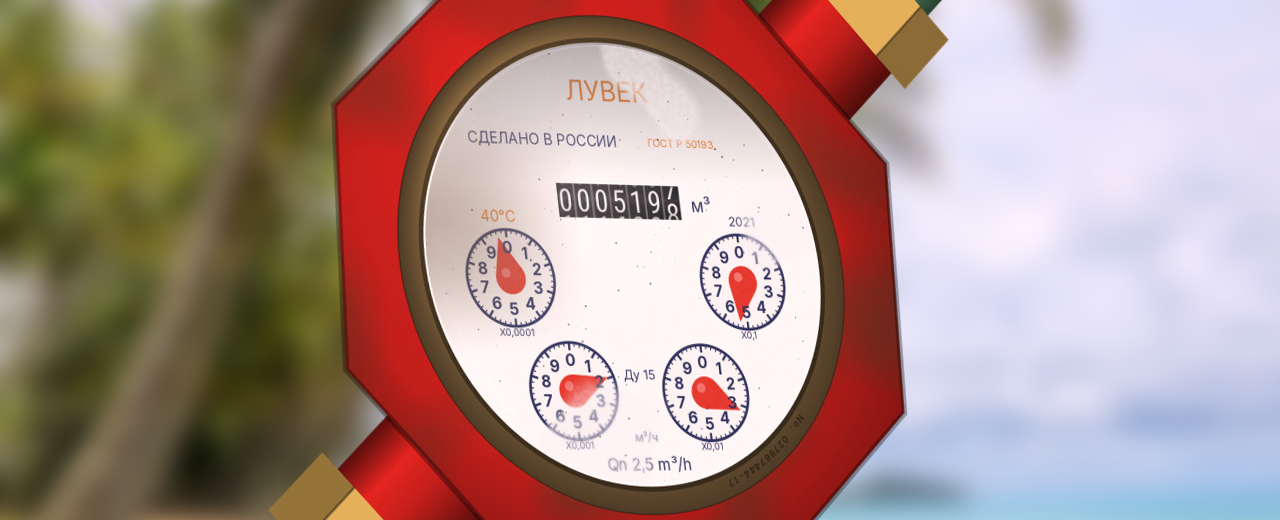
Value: 5197.5319 m³
